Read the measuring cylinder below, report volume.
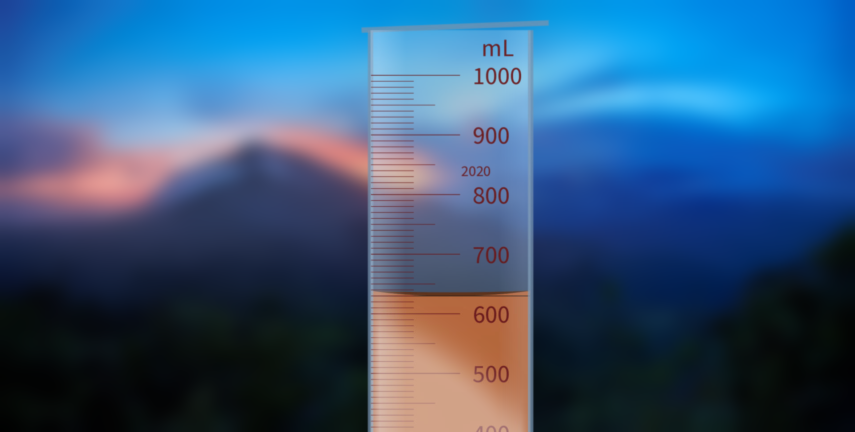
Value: 630 mL
